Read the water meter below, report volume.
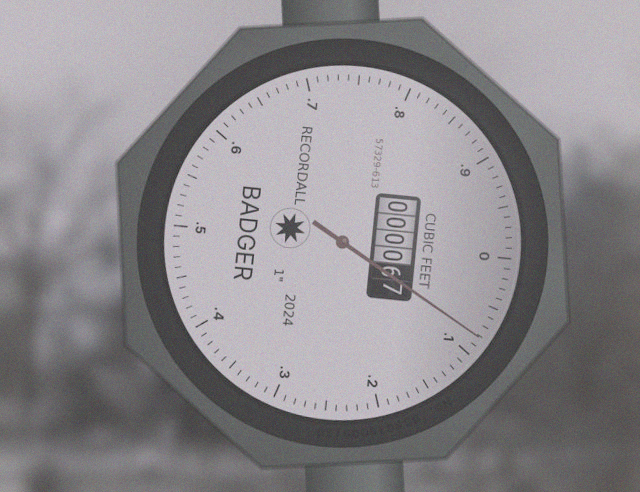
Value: 67.08 ft³
